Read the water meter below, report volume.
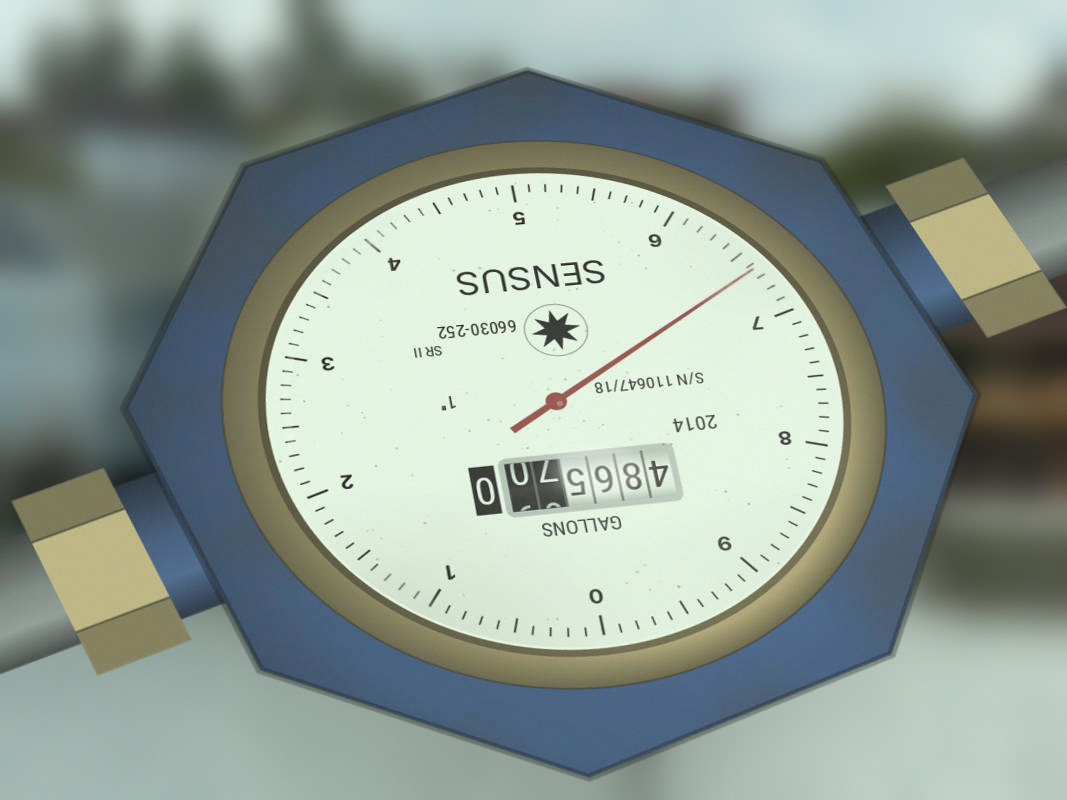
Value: 4865696.6 gal
